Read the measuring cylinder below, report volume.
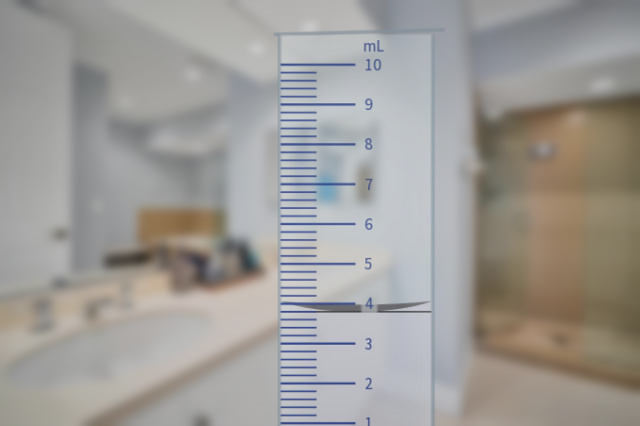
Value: 3.8 mL
